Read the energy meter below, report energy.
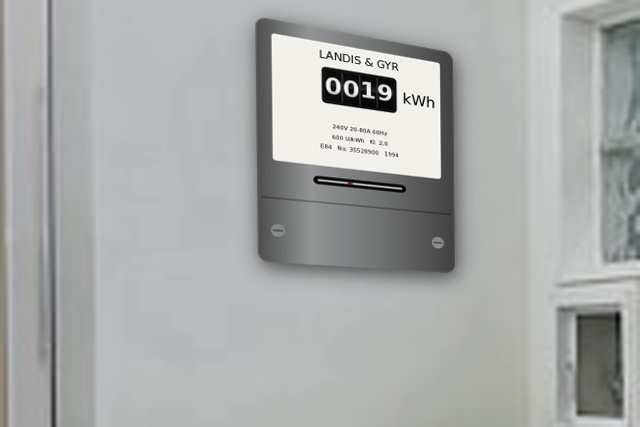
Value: 19 kWh
